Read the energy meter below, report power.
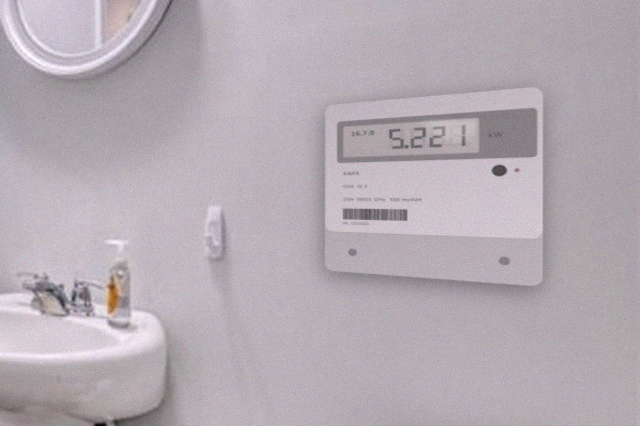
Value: 5.221 kW
